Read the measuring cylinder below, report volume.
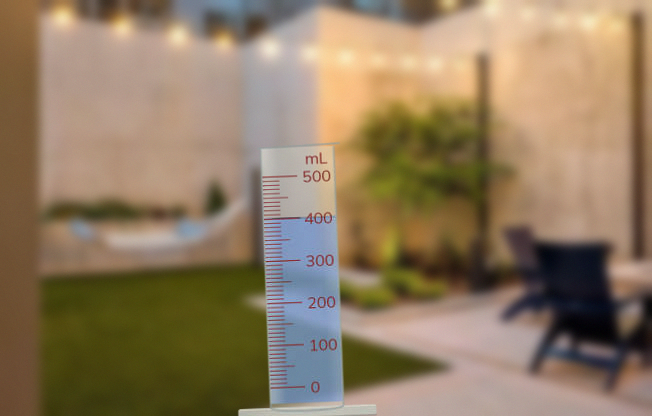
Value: 400 mL
